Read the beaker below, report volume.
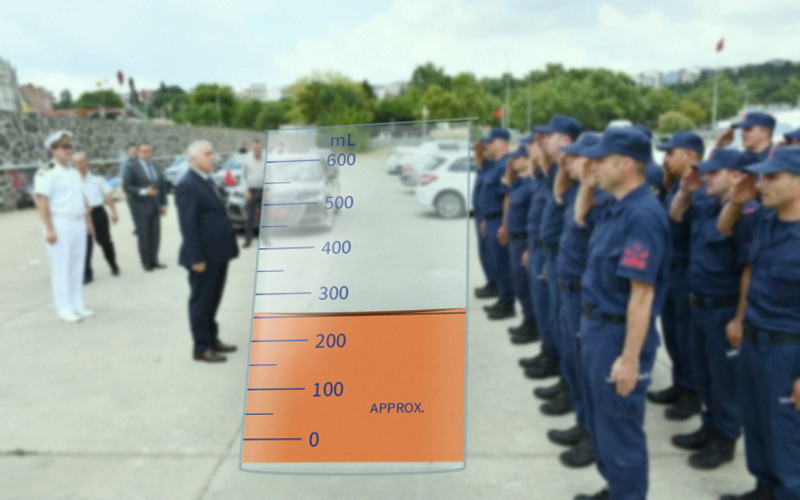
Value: 250 mL
